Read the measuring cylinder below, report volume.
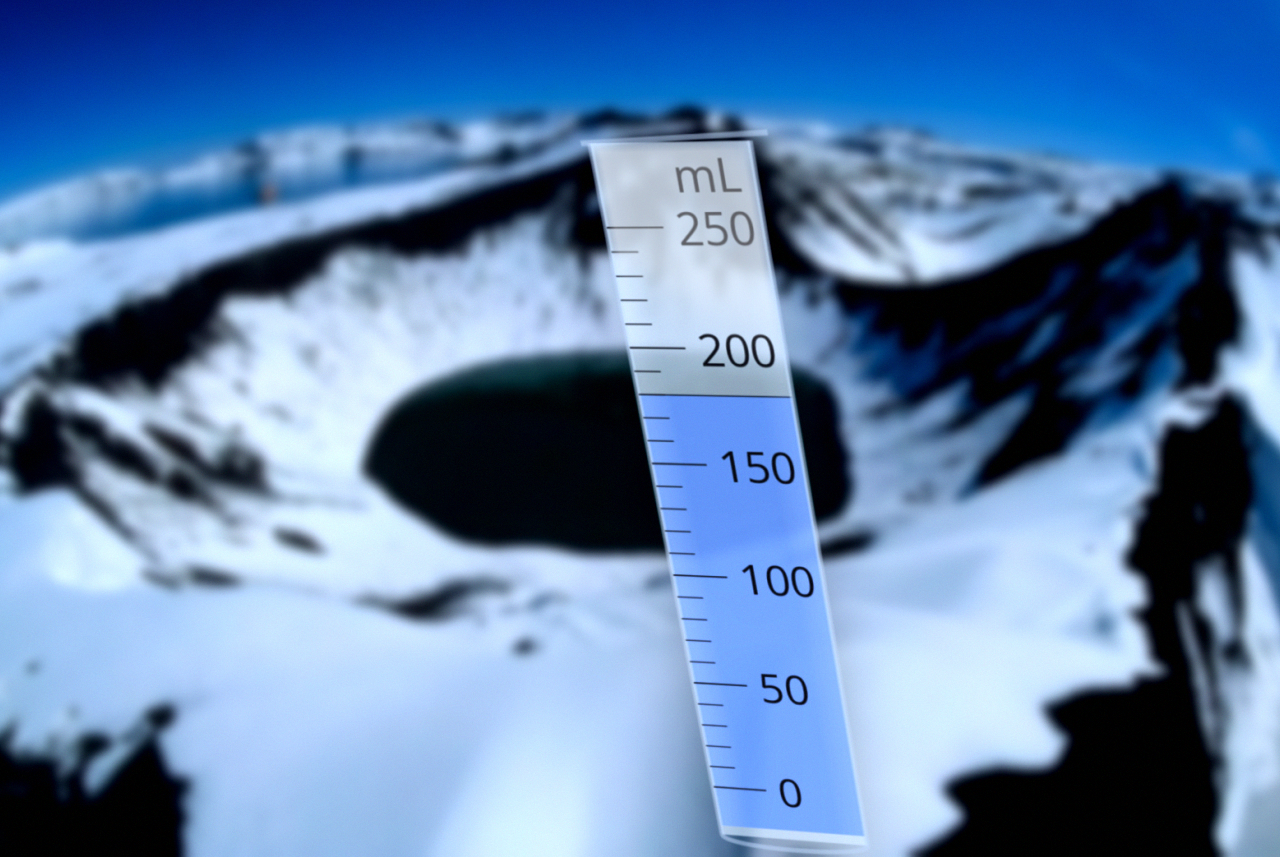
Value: 180 mL
